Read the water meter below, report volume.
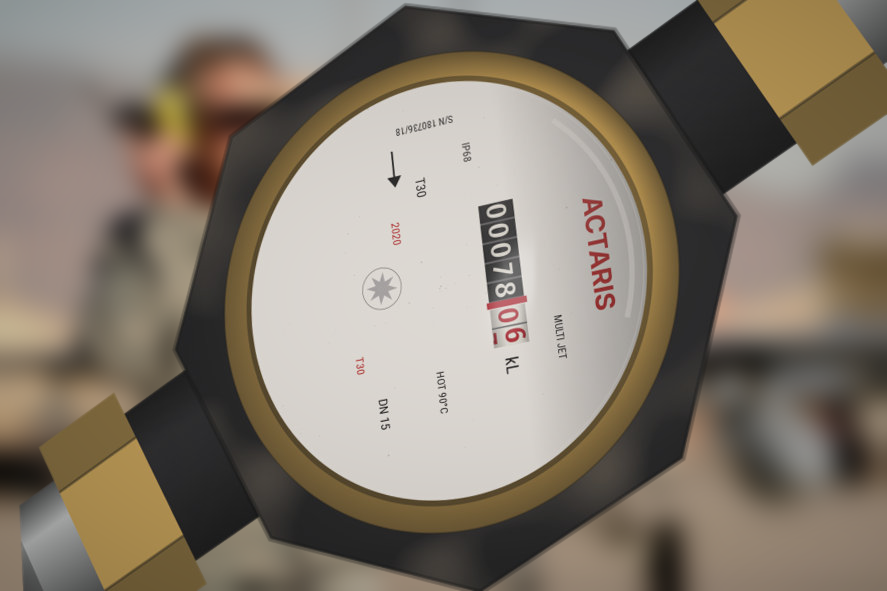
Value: 78.06 kL
